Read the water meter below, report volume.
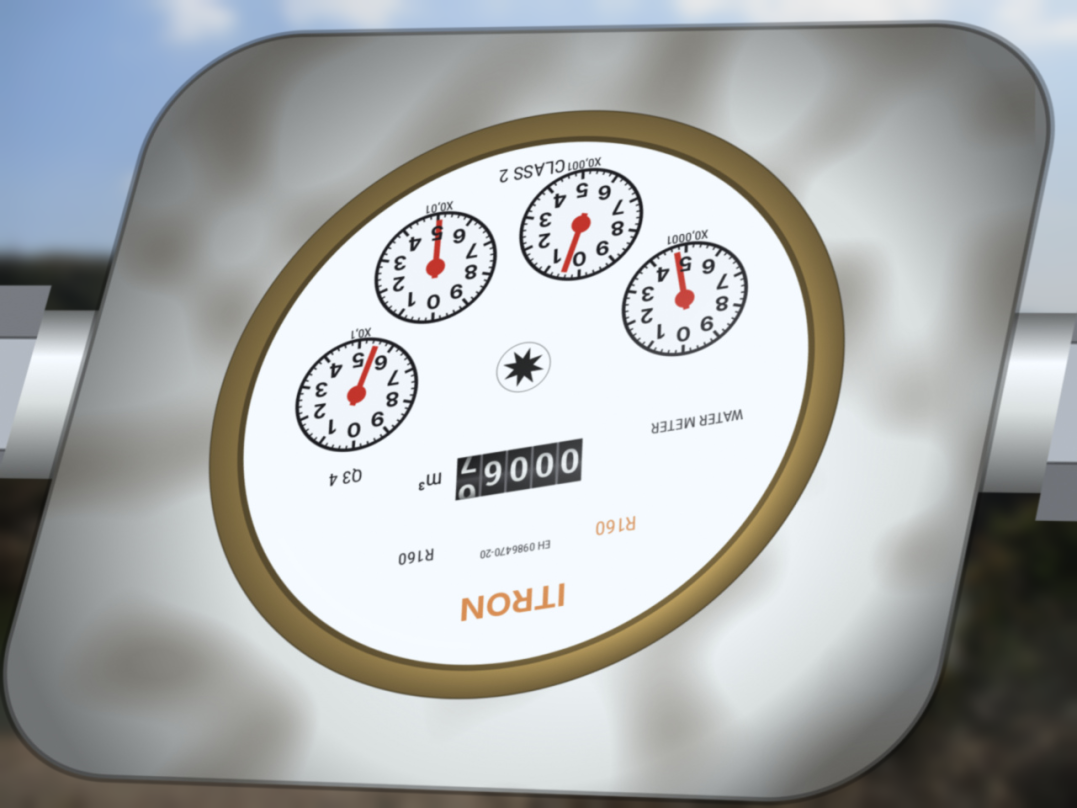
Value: 66.5504 m³
